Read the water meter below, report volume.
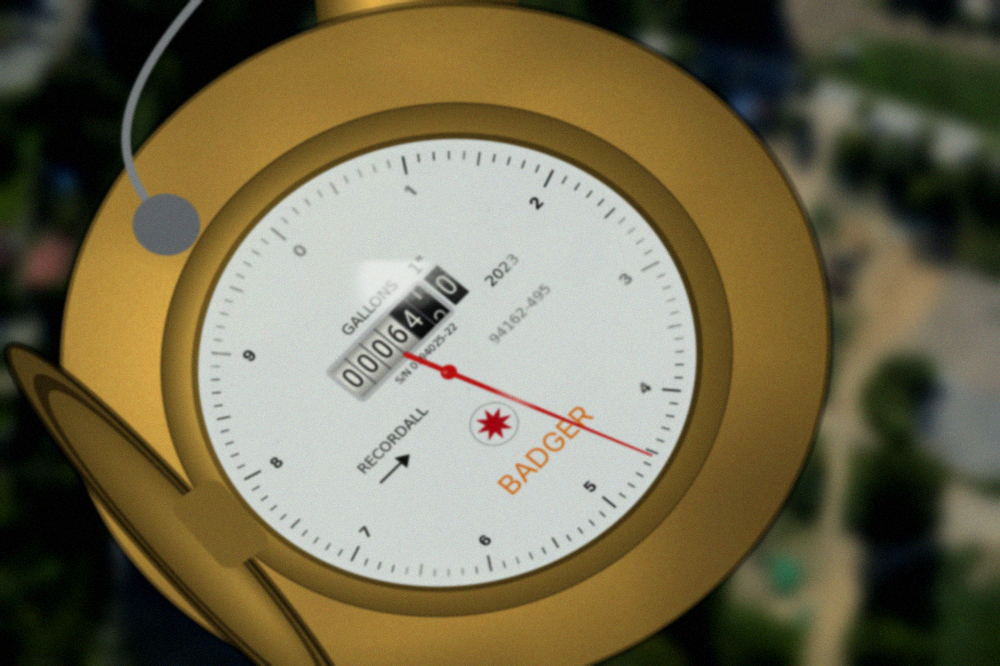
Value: 6414.5 gal
